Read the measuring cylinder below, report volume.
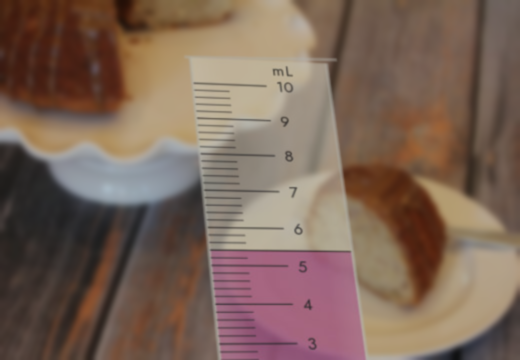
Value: 5.4 mL
